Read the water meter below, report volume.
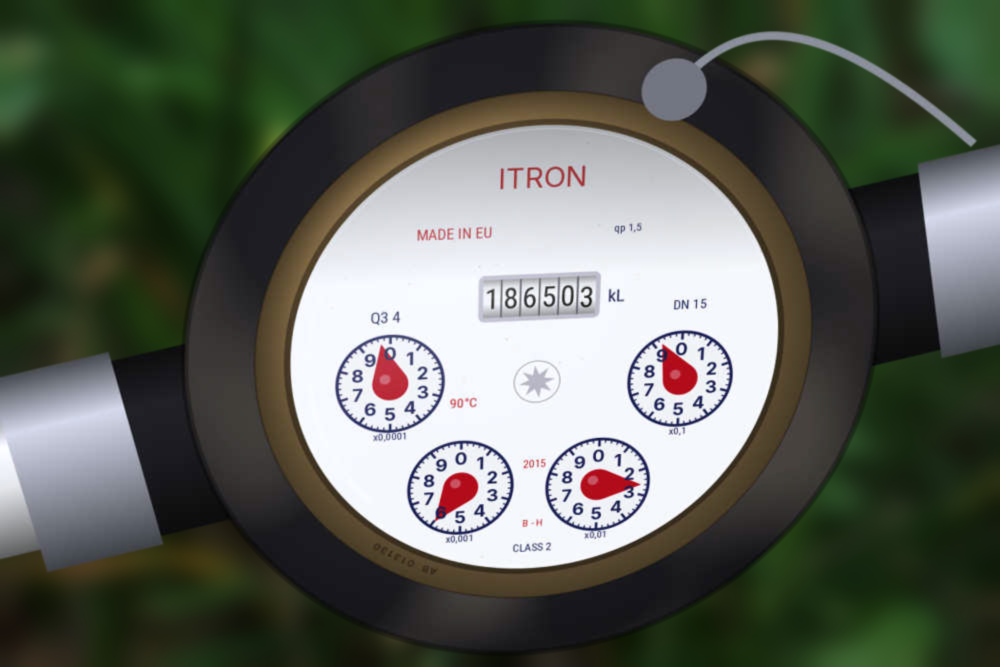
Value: 186502.9259 kL
